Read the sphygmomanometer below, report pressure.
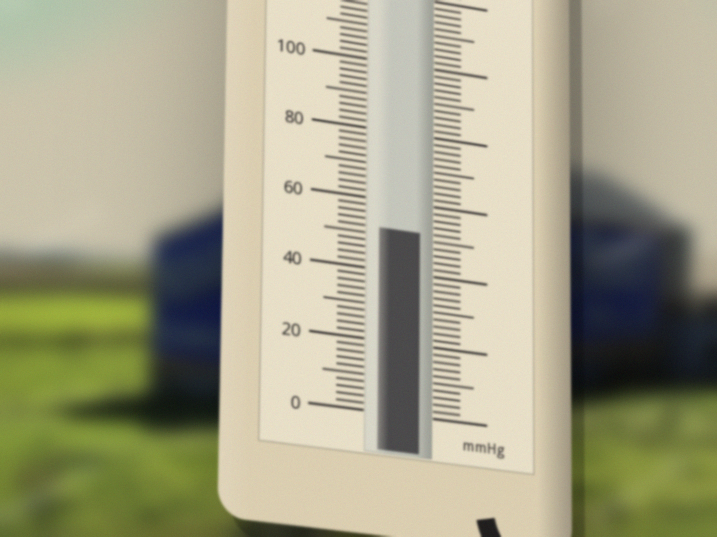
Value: 52 mmHg
